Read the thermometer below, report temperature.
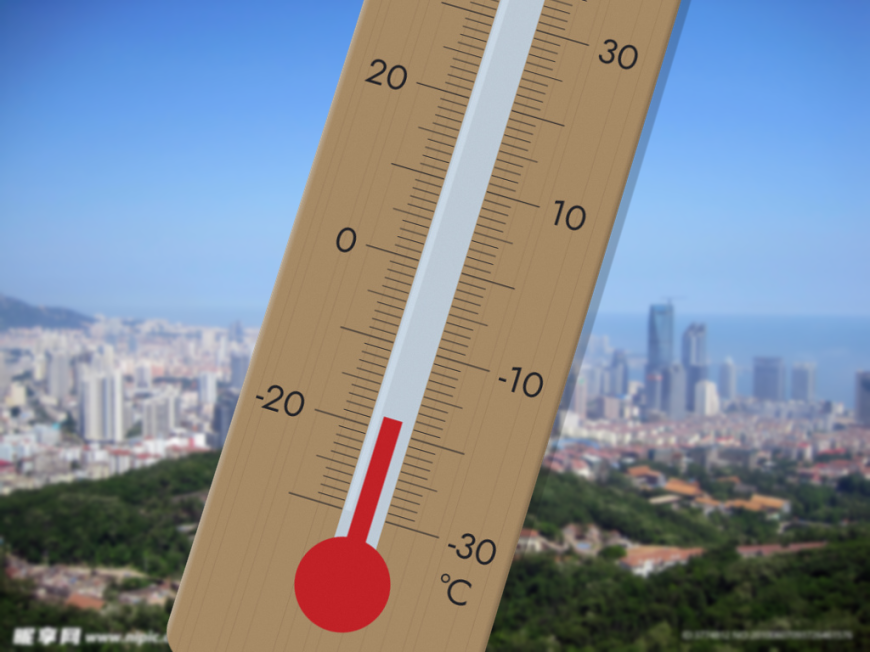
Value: -18.5 °C
